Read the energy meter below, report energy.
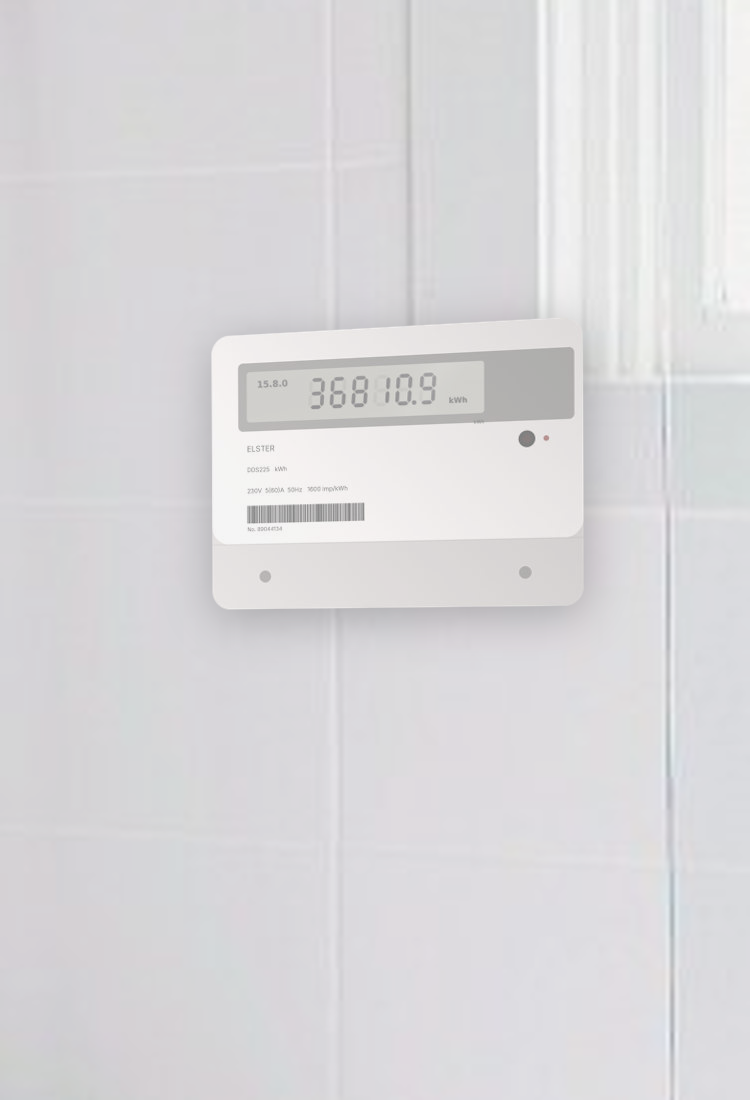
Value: 36810.9 kWh
